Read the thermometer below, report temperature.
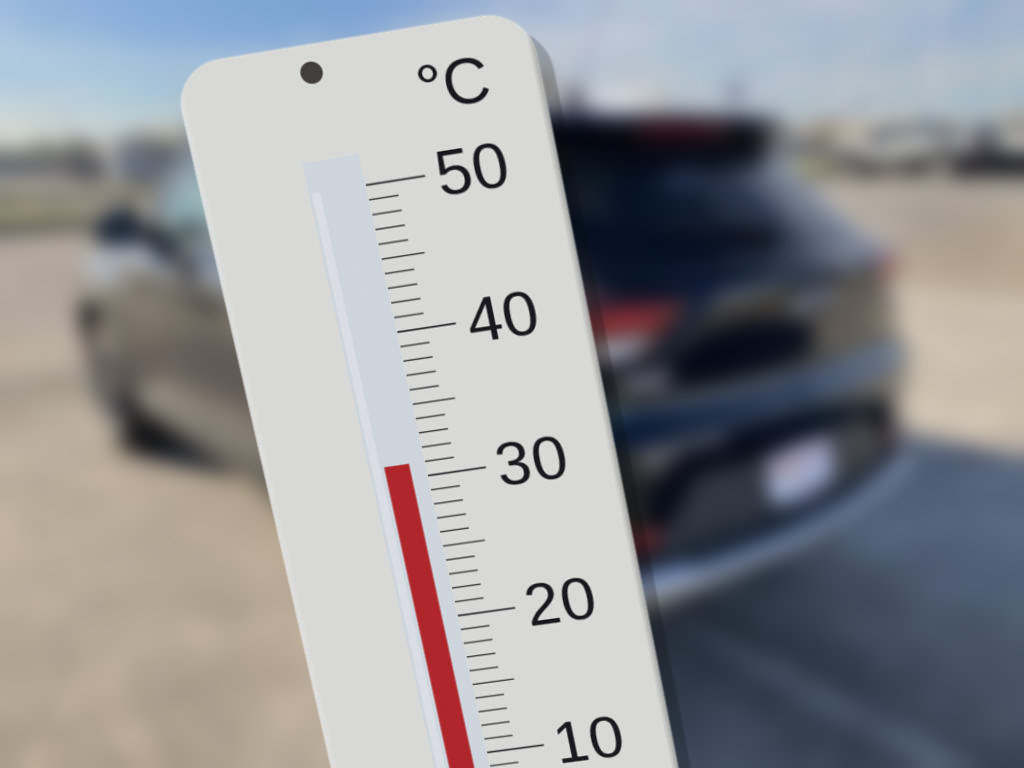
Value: 31 °C
